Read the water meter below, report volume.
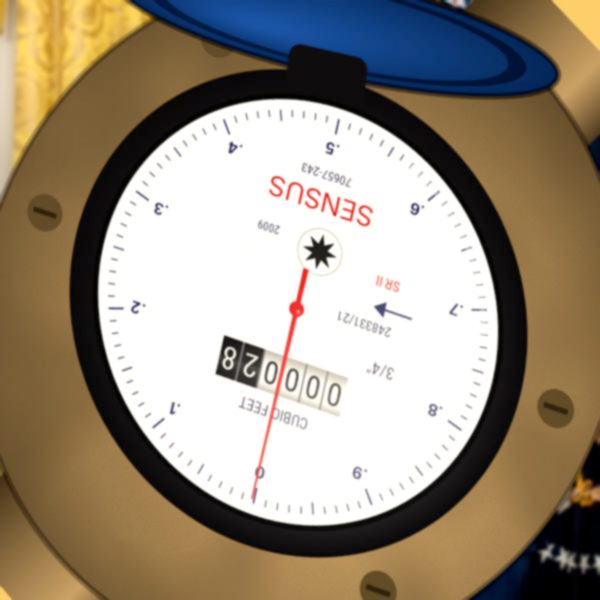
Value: 28.00 ft³
